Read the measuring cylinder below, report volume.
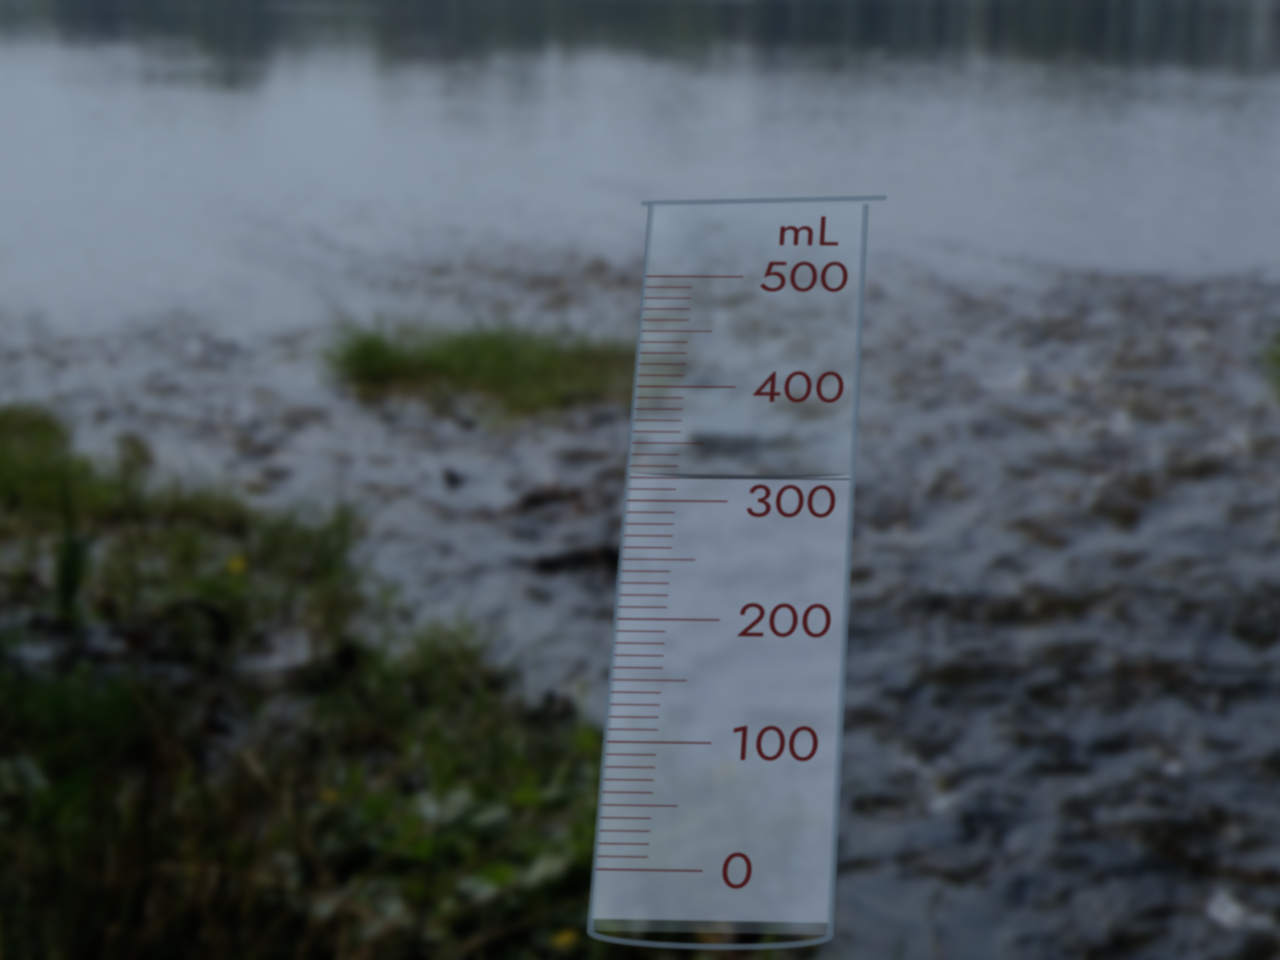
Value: 320 mL
